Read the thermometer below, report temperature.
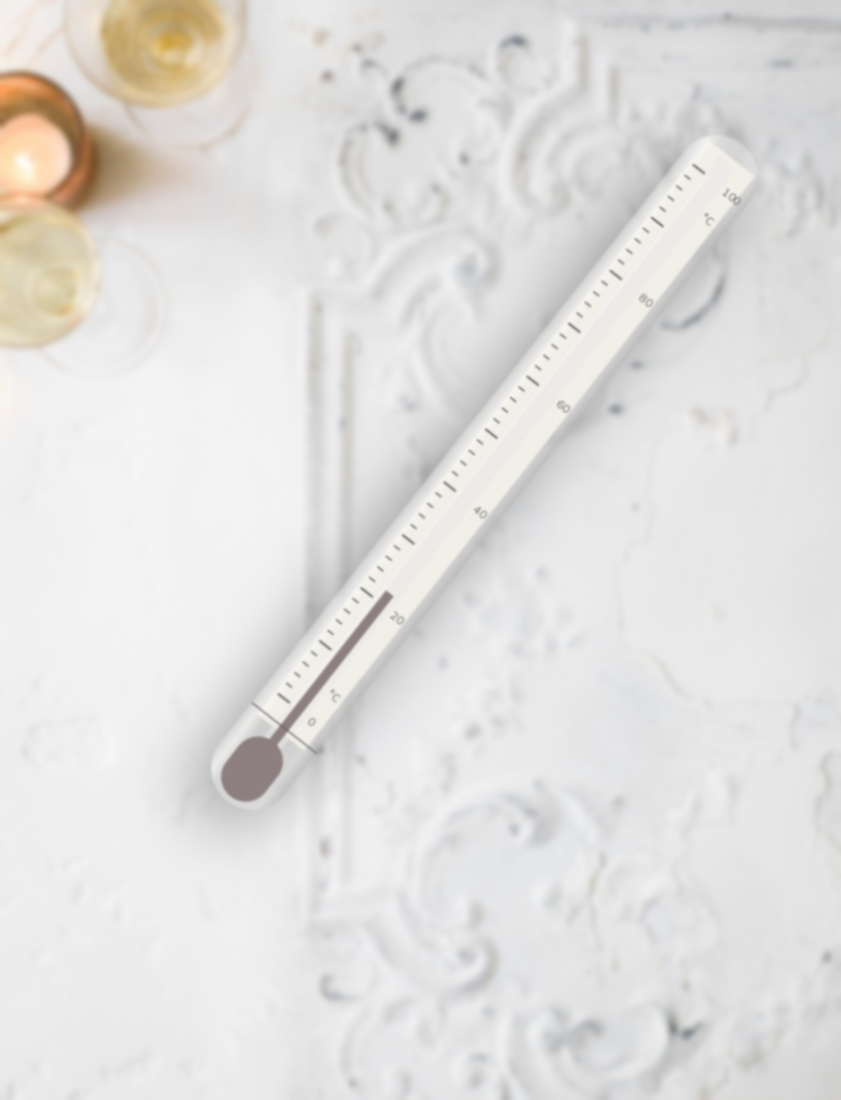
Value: 22 °C
